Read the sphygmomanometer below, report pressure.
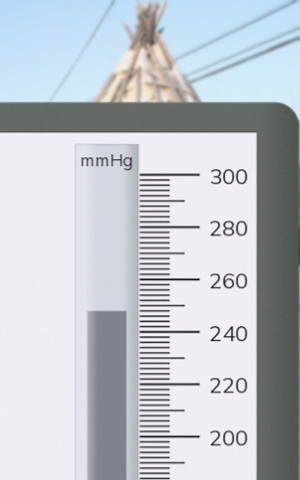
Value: 248 mmHg
